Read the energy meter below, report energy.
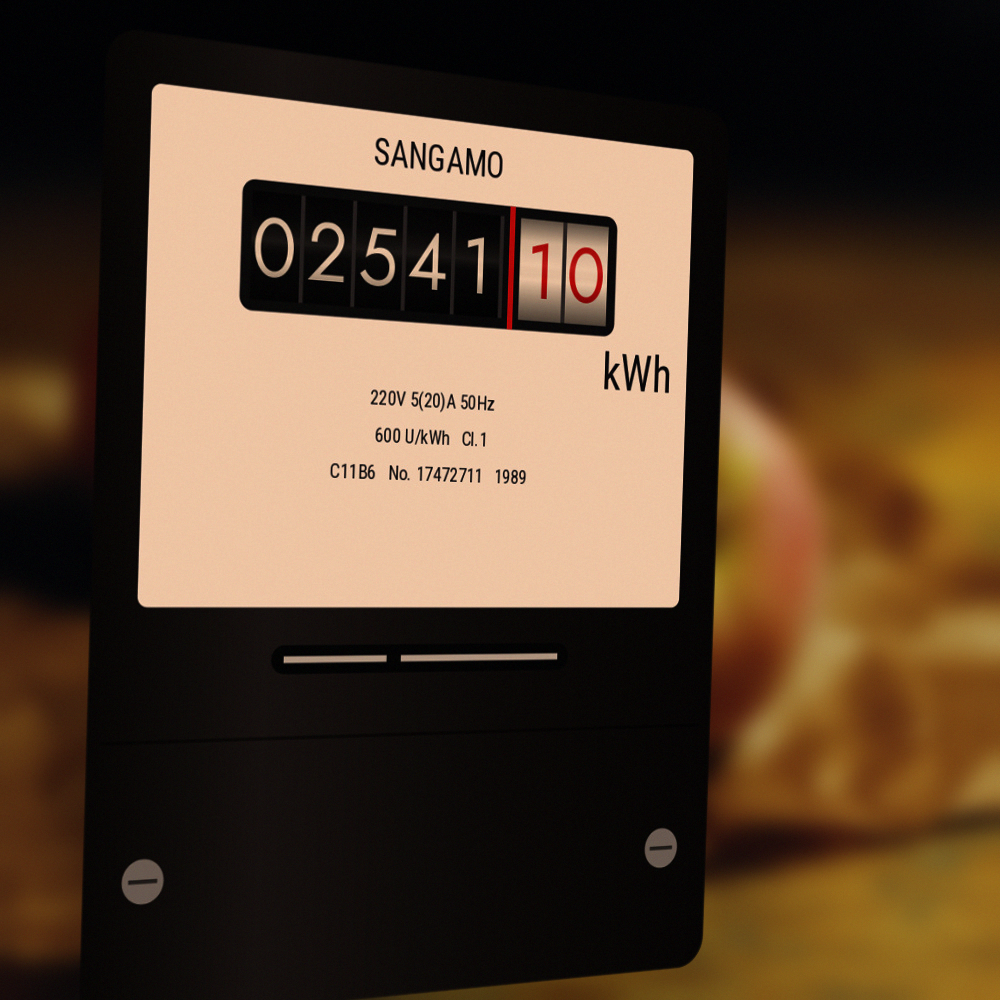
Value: 2541.10 kWh
